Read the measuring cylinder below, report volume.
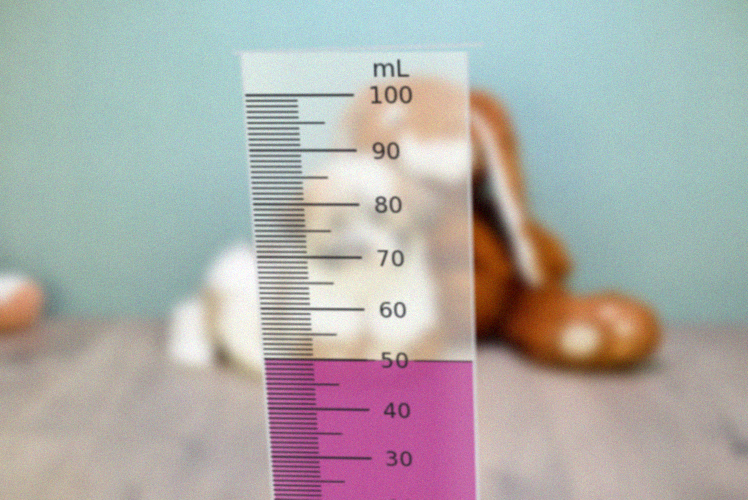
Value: 50 mL
